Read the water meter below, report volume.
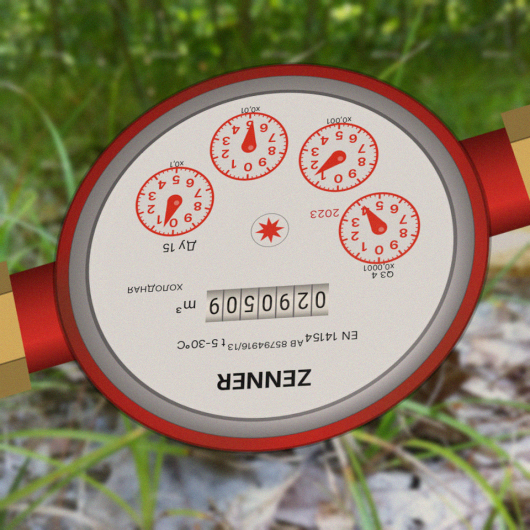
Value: 290509.0514 m³
